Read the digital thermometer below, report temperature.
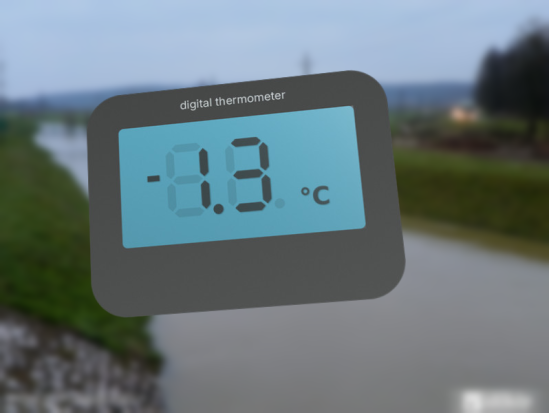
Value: -1.3 °C
